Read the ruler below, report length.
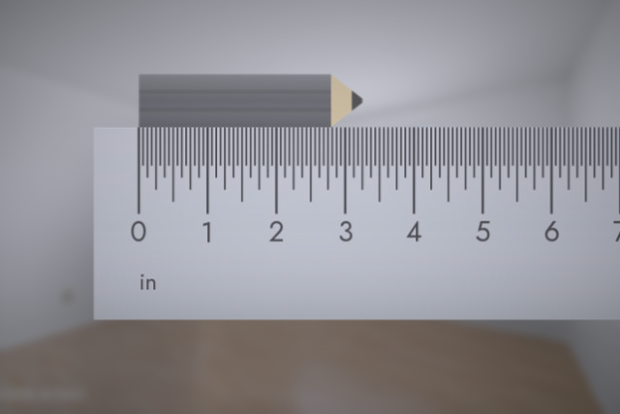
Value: 3.25 in
